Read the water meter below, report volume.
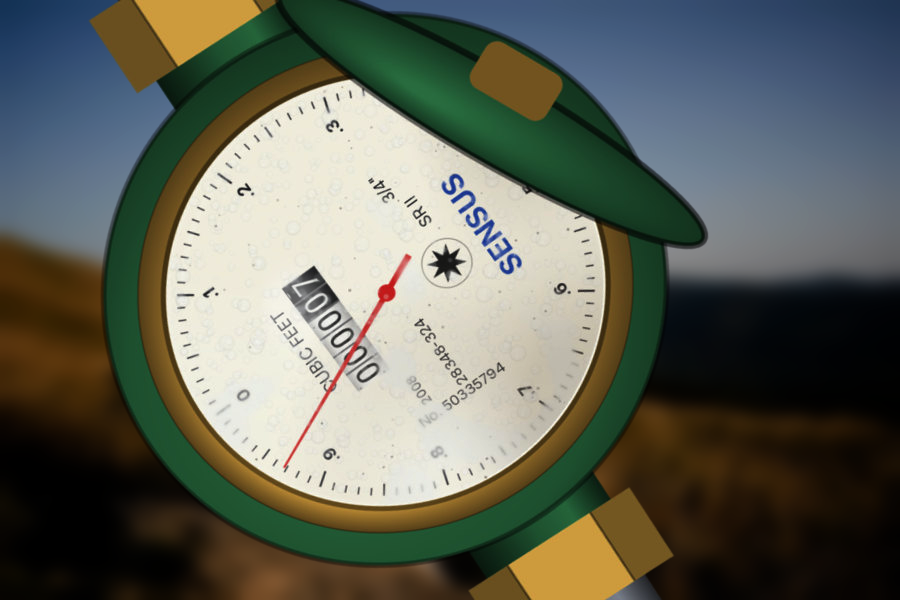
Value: 6.93 ft³
